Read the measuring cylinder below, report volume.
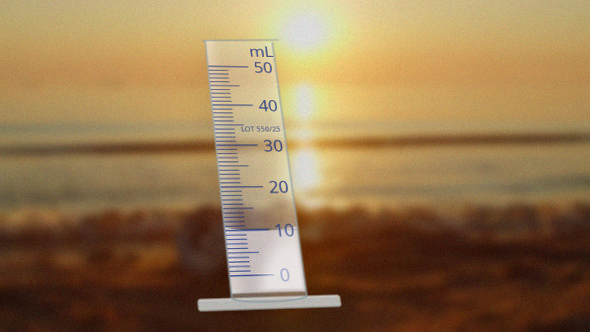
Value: 10 mL
